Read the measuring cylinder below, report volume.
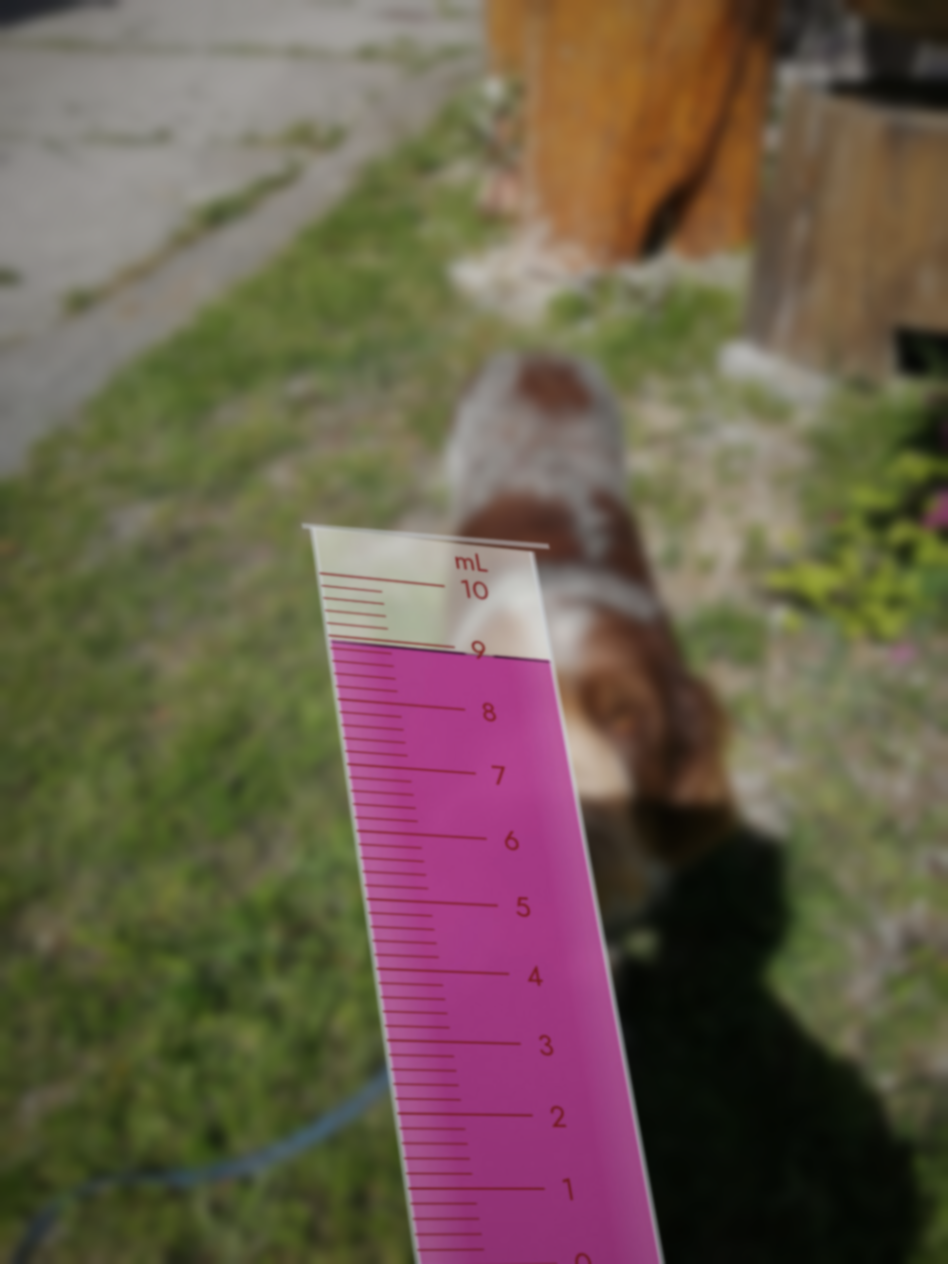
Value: 8.9 mL
